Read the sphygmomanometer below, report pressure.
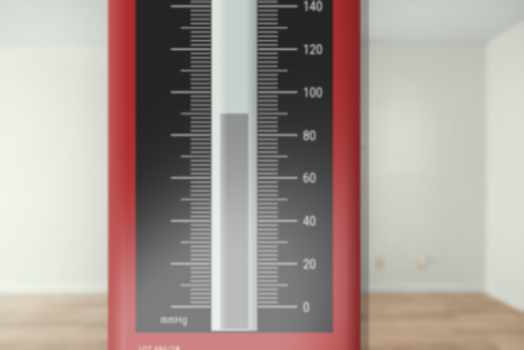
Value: 90 mmHg
